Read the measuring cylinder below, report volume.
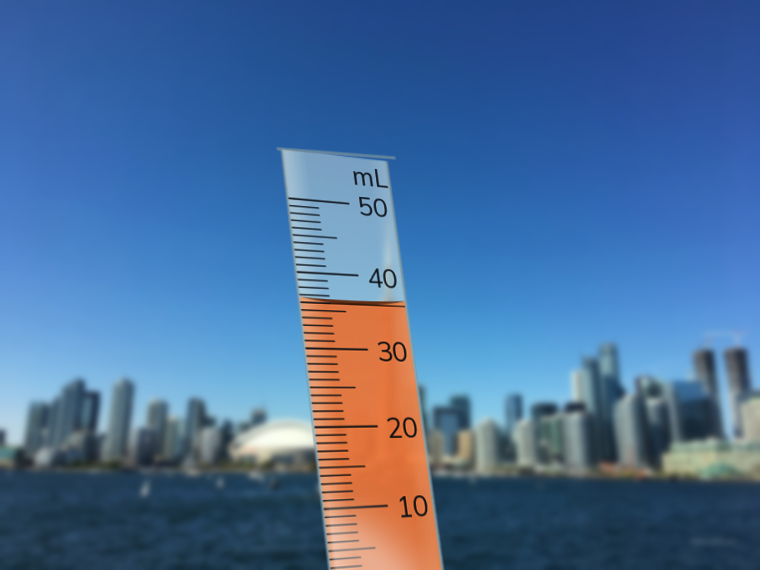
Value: 36 mL
